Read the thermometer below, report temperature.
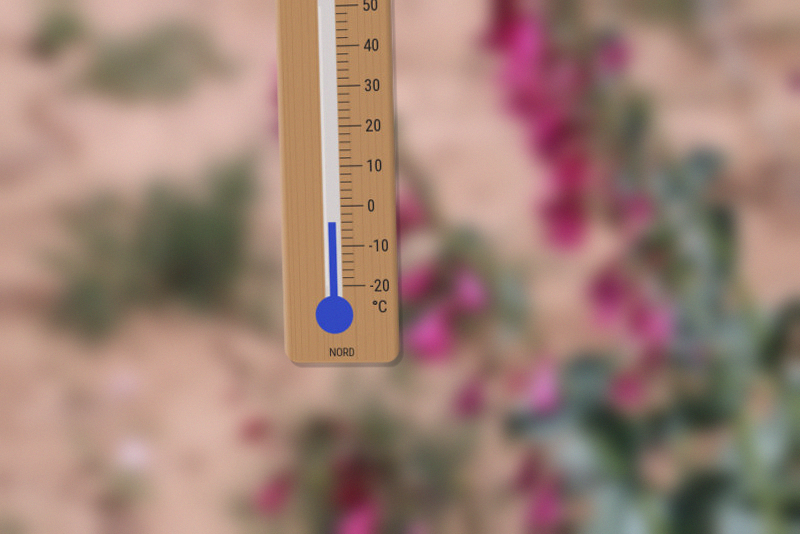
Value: -4 °C
